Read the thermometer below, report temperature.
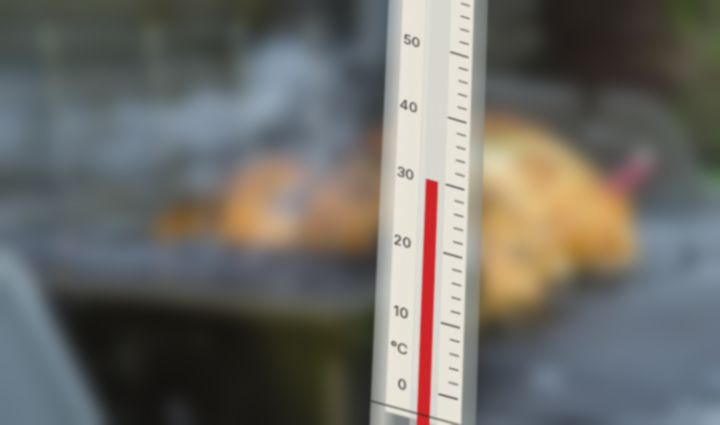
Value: 30 °C
